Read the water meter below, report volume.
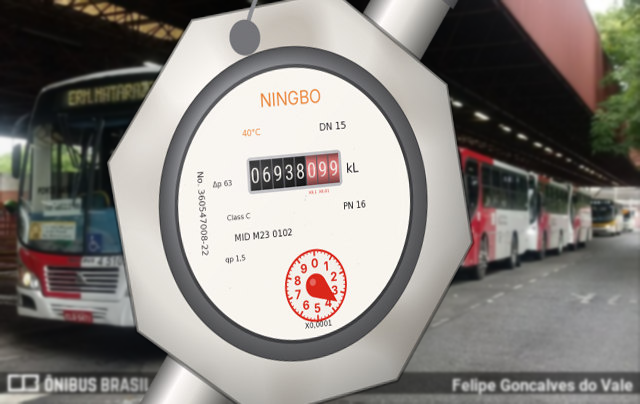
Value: 6938.0993 kL
